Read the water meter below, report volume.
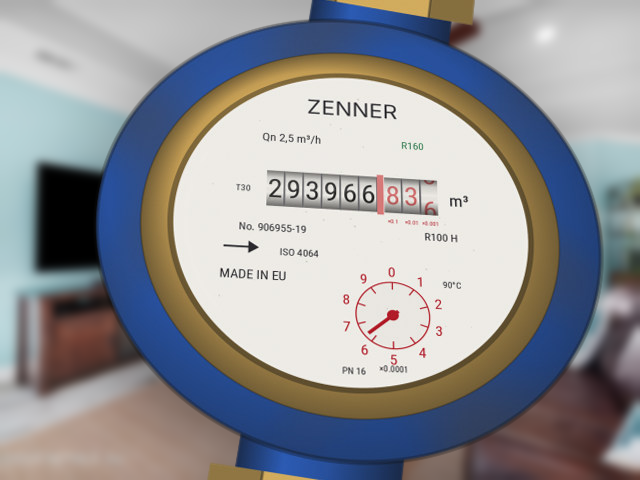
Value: 293966.8356 m³
